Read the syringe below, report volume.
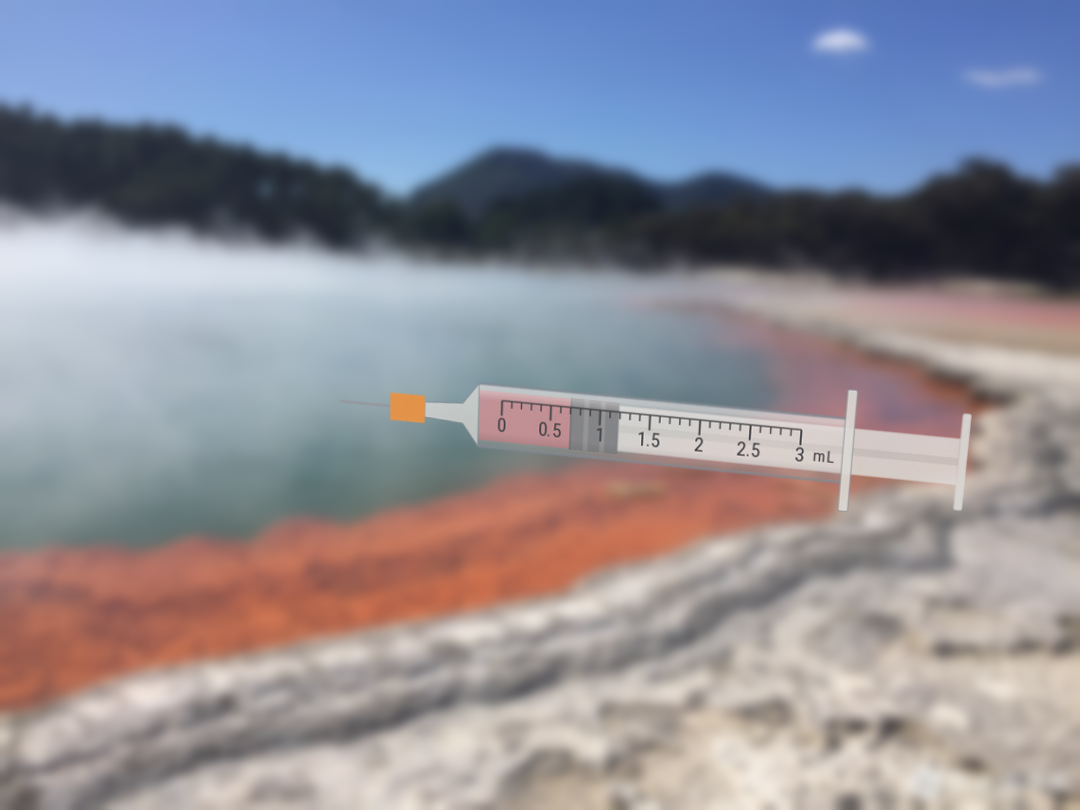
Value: 0.7 mL
